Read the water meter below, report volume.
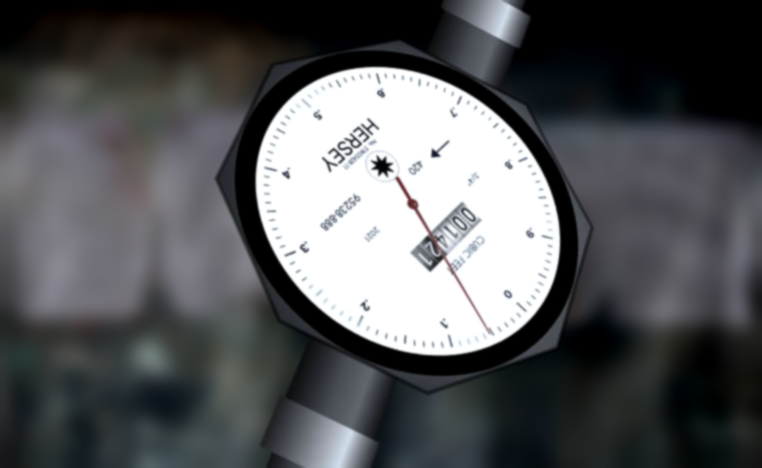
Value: 1421.05 ft³
